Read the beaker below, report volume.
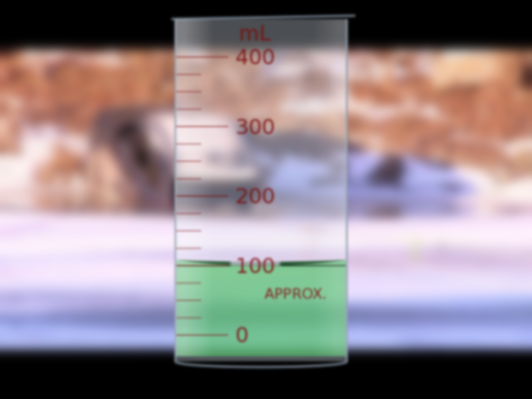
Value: 100 mL
